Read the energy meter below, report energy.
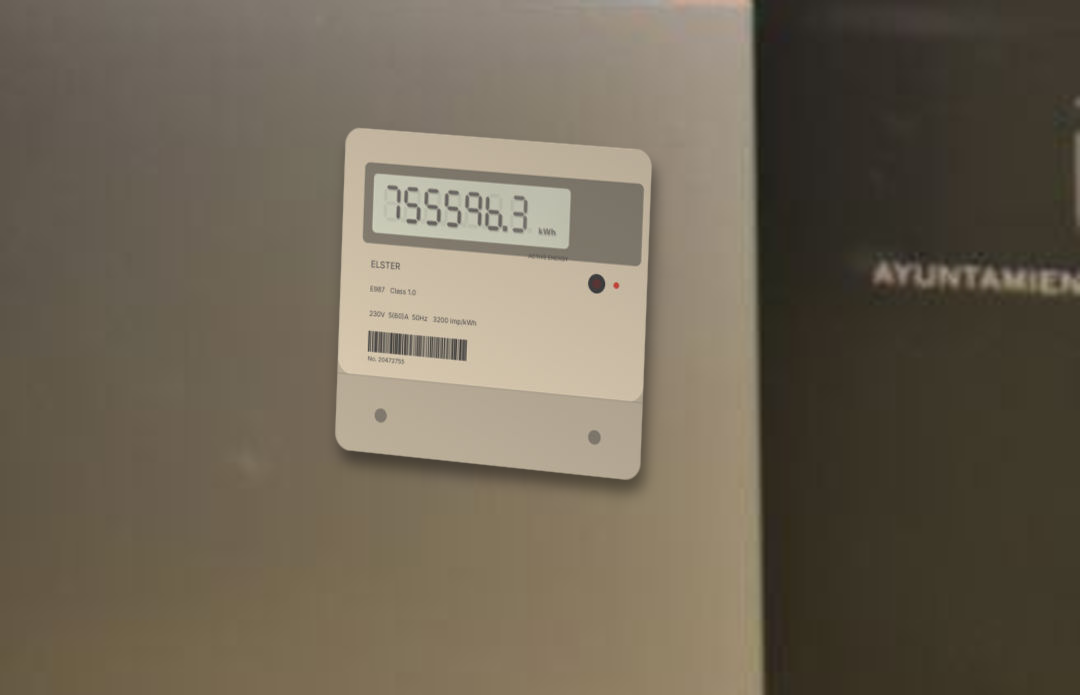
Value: 755596.3 kWh
